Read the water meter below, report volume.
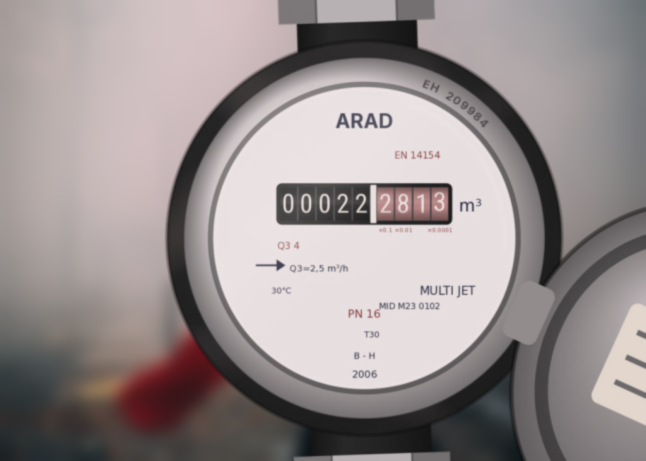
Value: 22.2813 m³
